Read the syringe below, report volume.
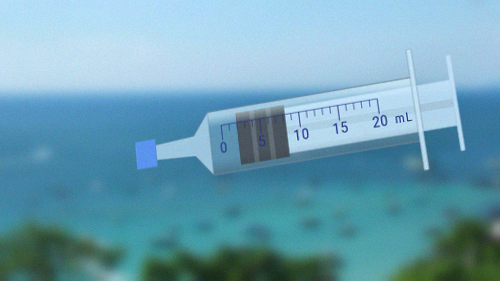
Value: 2 mL
